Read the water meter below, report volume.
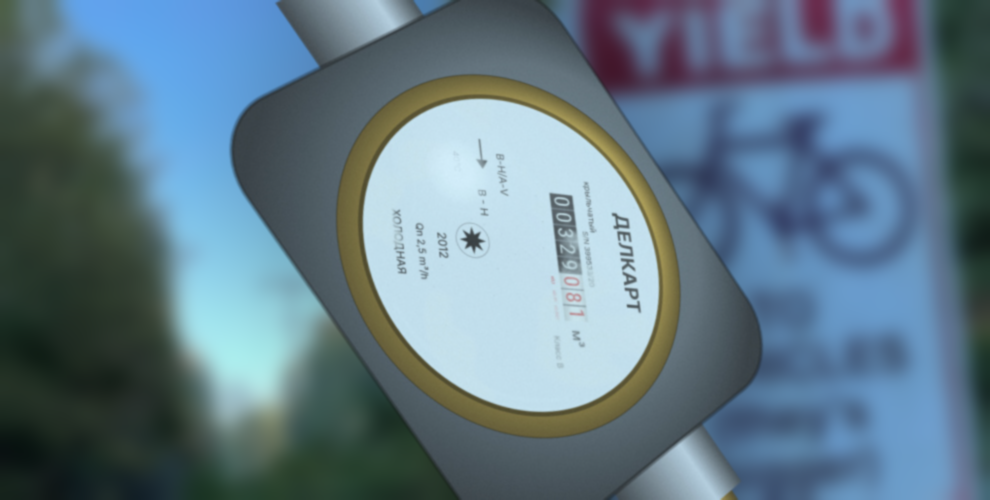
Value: 329.081 m³
